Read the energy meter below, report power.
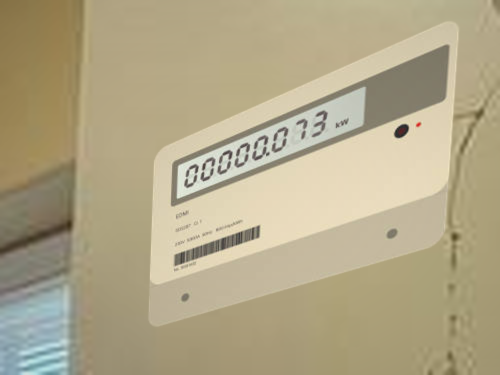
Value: 0.073 kW
